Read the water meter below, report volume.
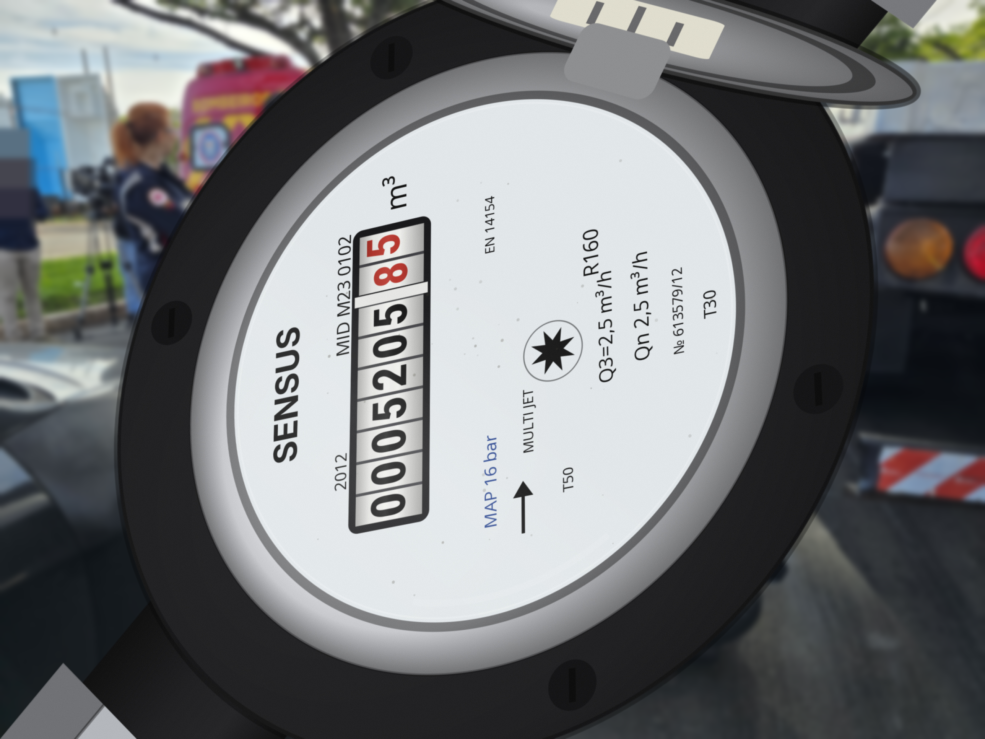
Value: 5205.85 m³
